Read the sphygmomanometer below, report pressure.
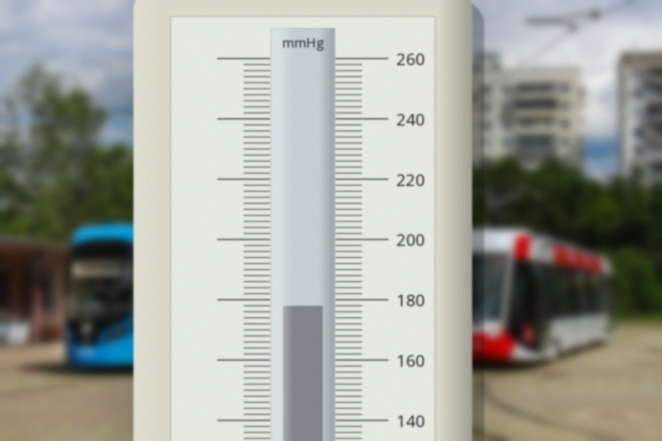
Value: 178 mmHg
